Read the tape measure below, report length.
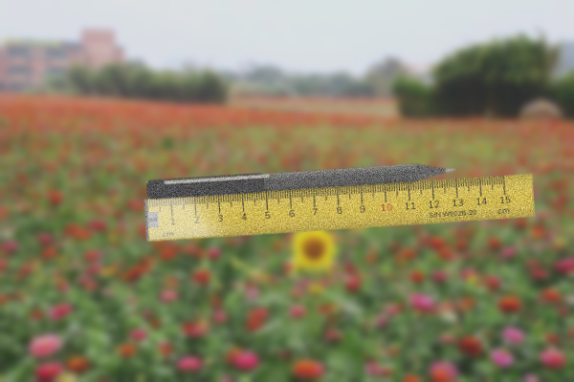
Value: 13 cm
